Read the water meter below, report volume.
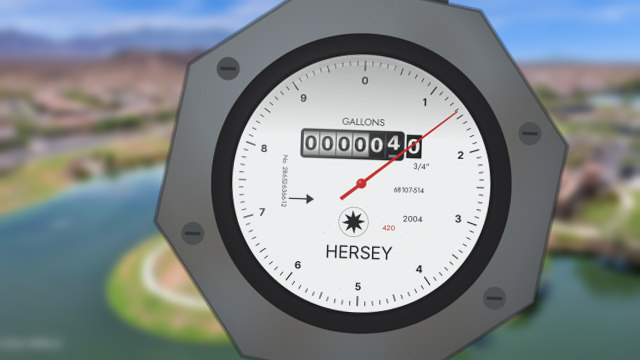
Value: 41.4 gal
